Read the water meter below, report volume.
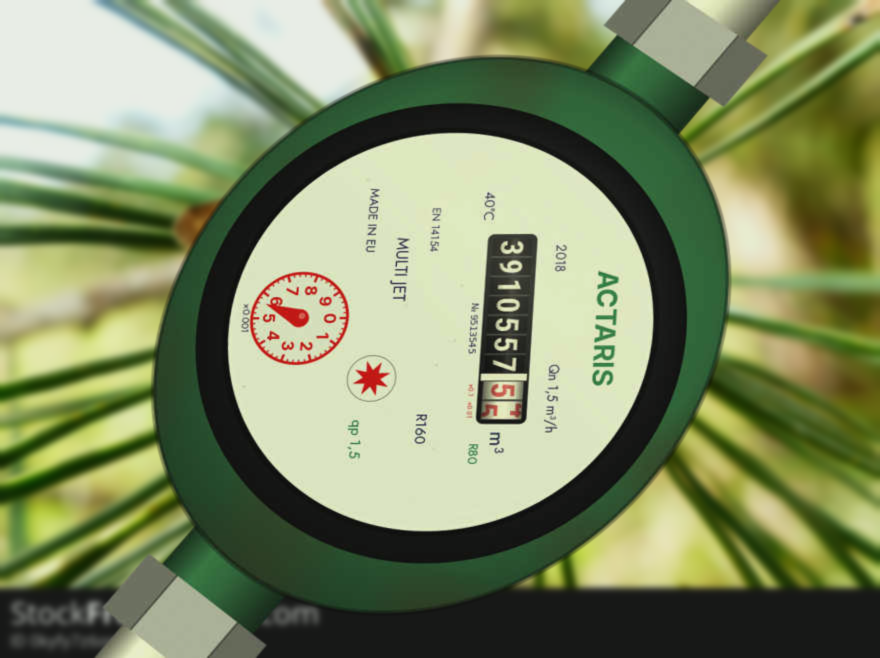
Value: 3910557.545 m³
